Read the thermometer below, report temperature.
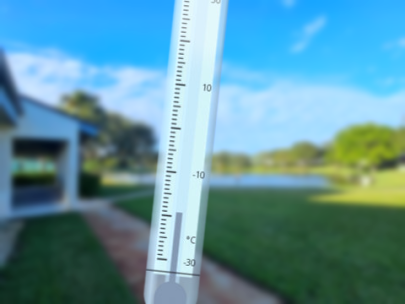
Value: -19 °C
